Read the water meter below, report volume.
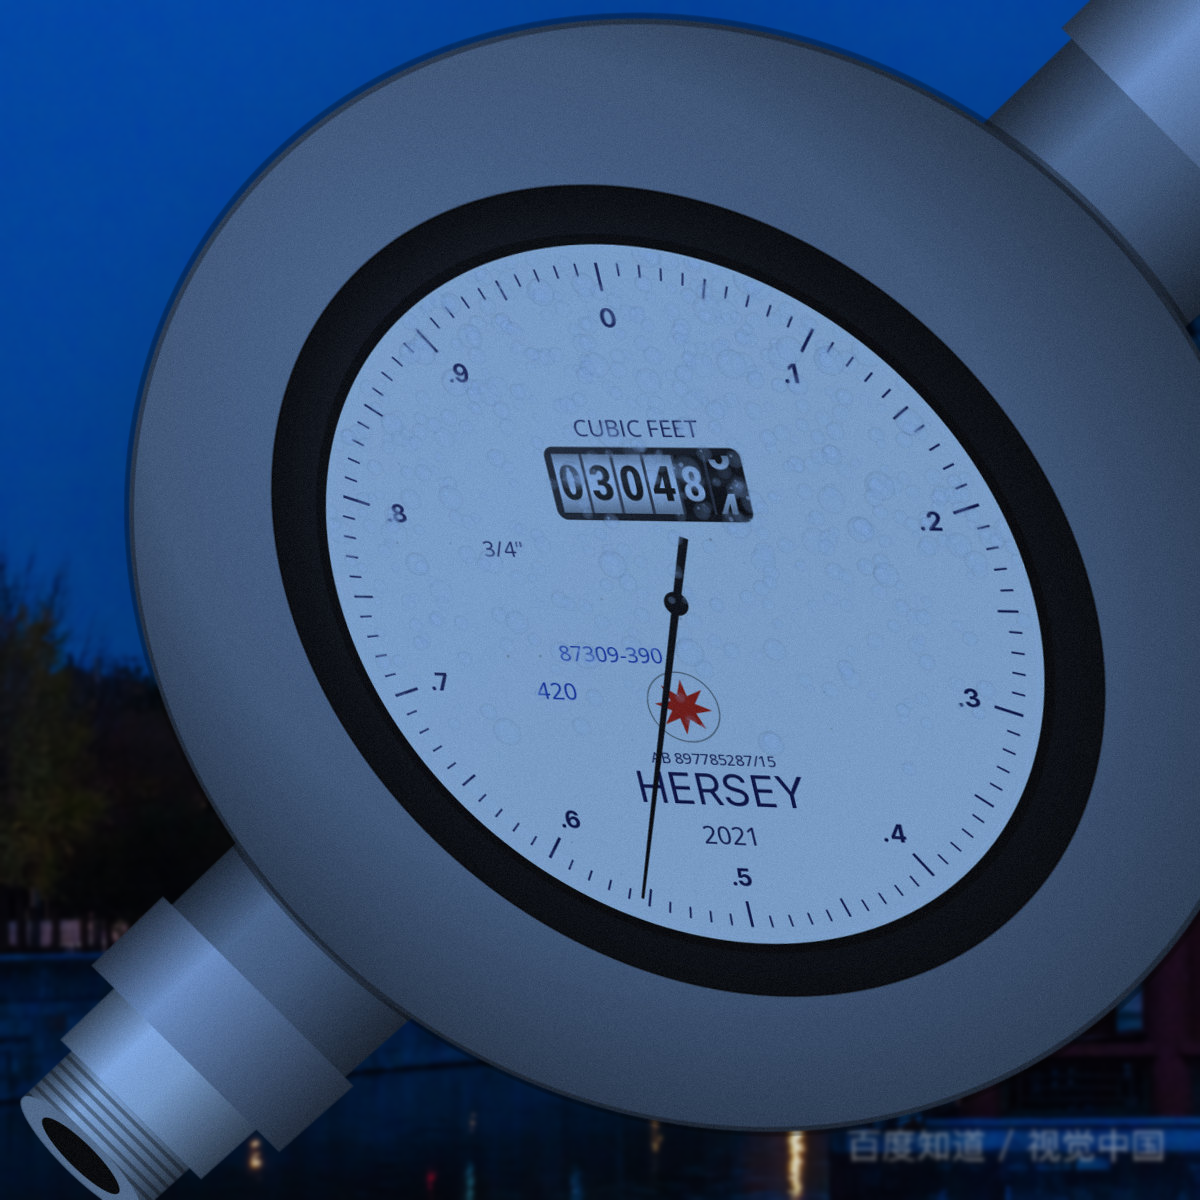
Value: 30483.55 ft³
